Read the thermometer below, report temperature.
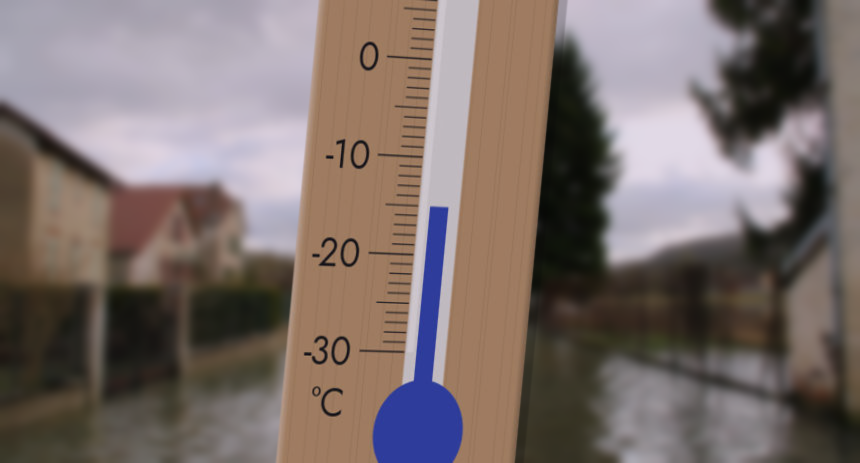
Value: -15 °C
